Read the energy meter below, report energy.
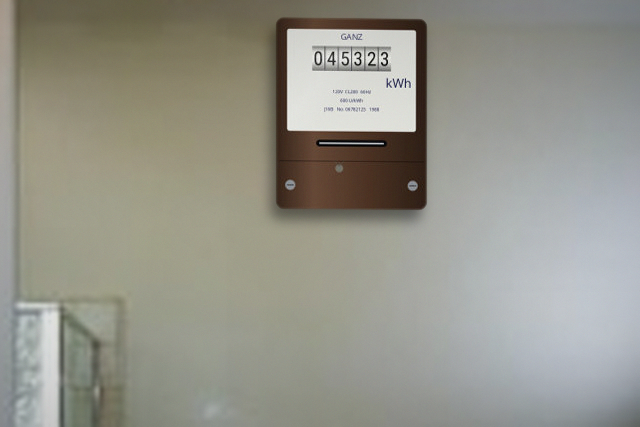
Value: 45323 kWh
